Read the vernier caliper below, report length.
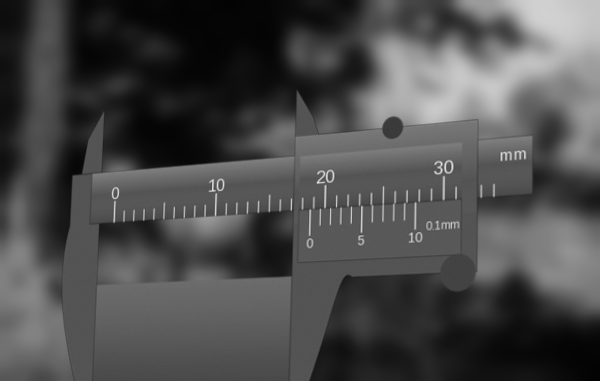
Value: 18.7 mm
